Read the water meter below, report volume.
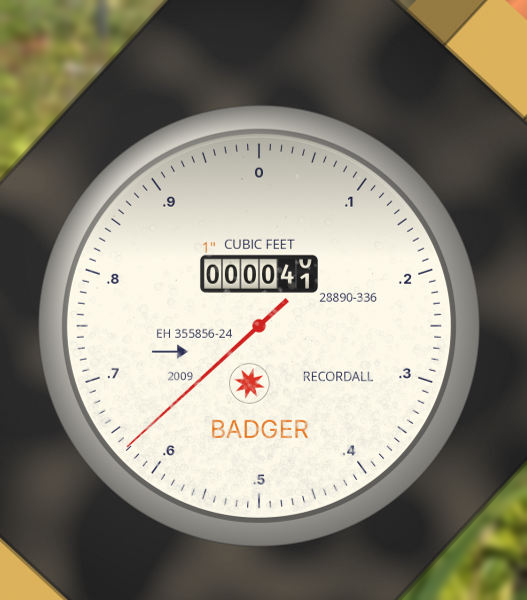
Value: 40.63 ft³
